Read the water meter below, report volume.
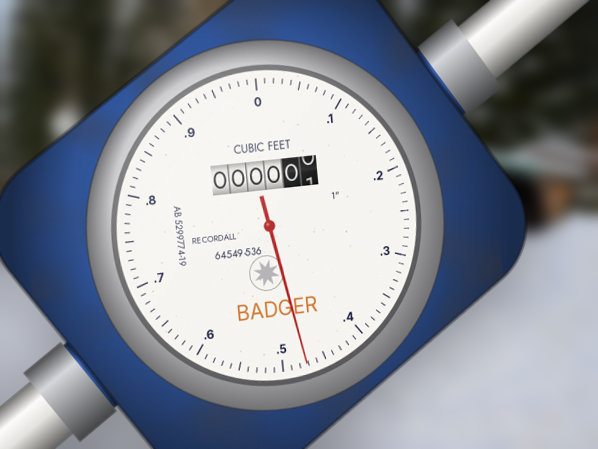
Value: 0.47 ft³
